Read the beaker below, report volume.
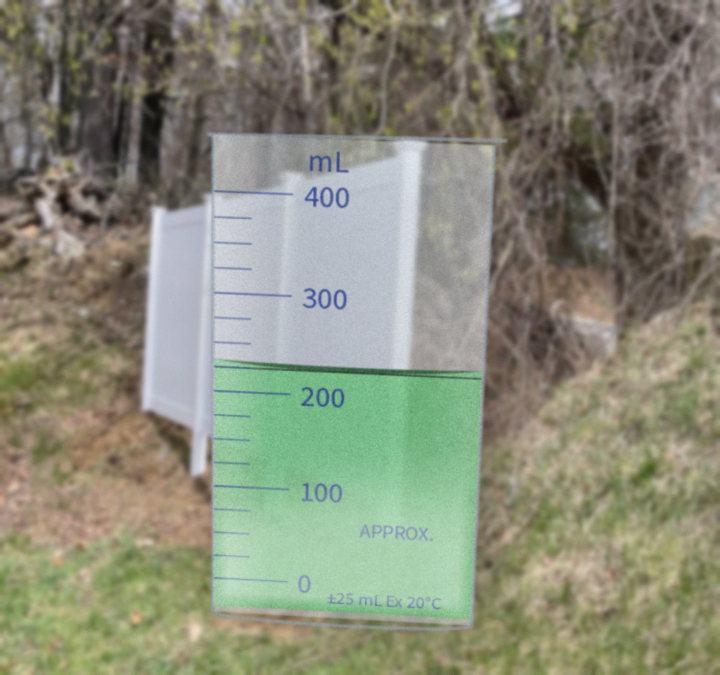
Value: 225 mL
